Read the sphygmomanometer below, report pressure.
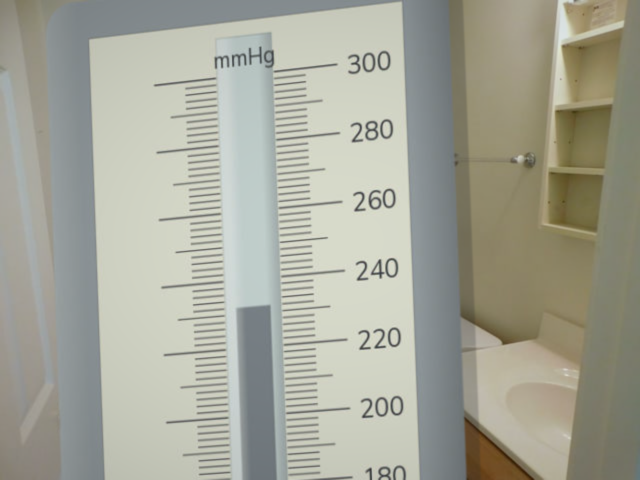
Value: 232 mmHg
